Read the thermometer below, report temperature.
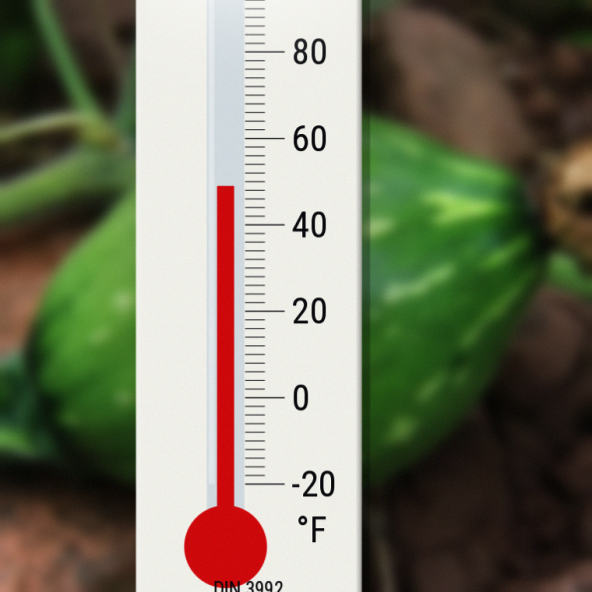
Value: 49 °F
